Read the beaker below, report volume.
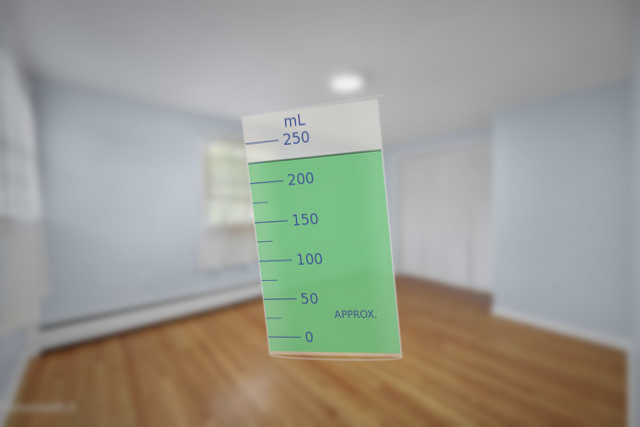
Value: 225 mL
